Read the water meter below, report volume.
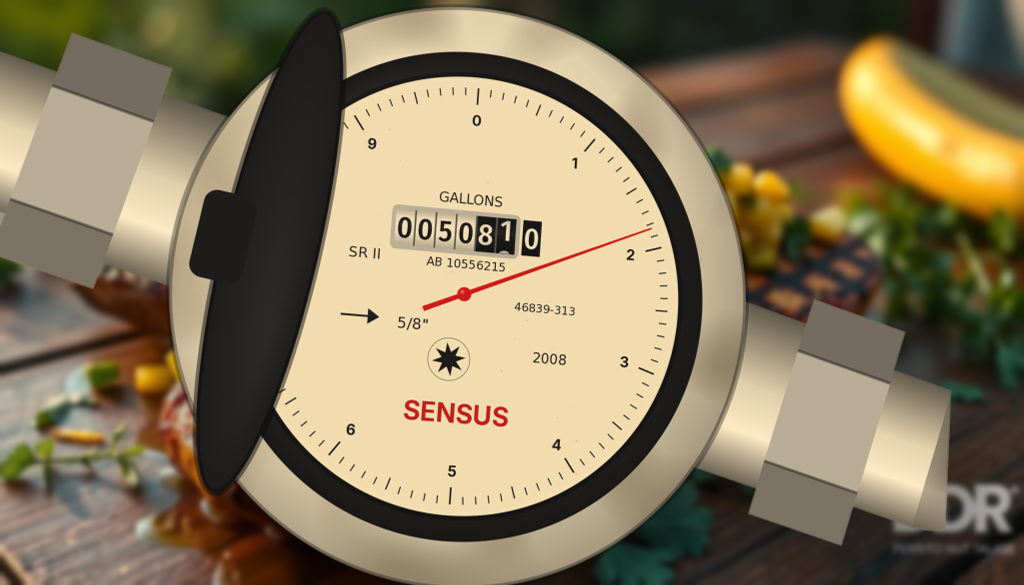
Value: 50811.8 gal
